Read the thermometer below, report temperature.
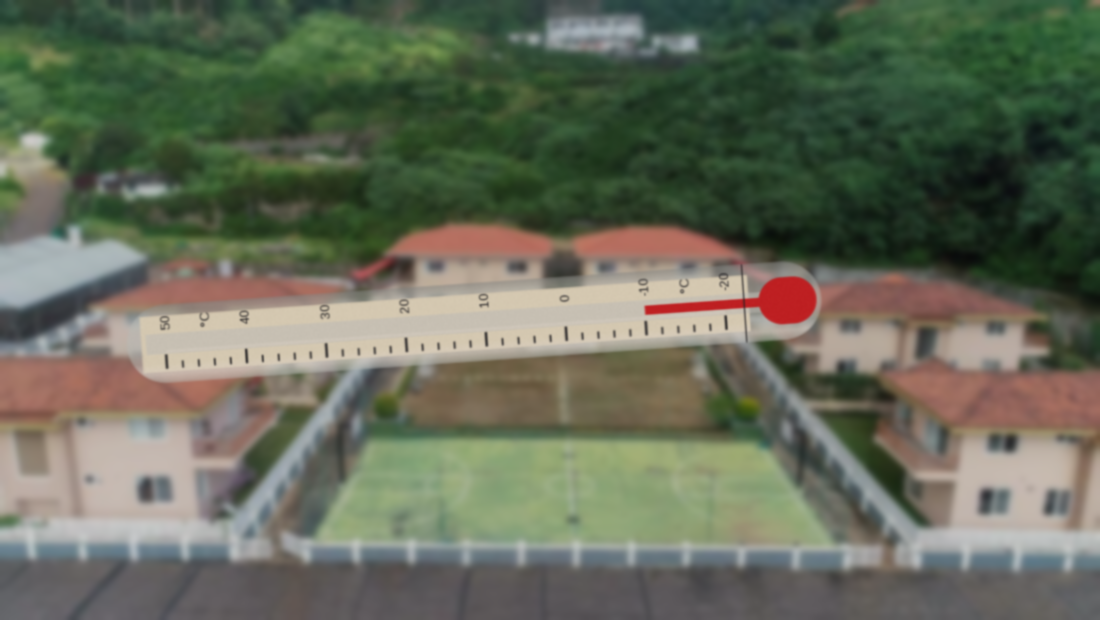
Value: -10 °C
